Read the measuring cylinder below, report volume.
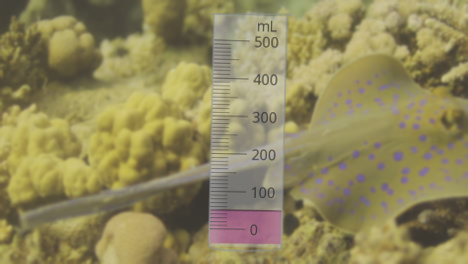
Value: 50 mL
